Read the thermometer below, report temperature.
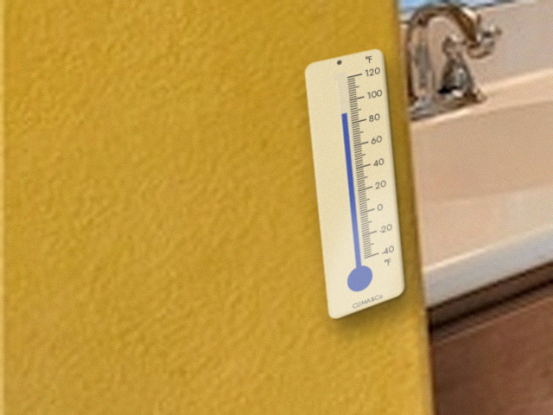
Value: 90 °F
